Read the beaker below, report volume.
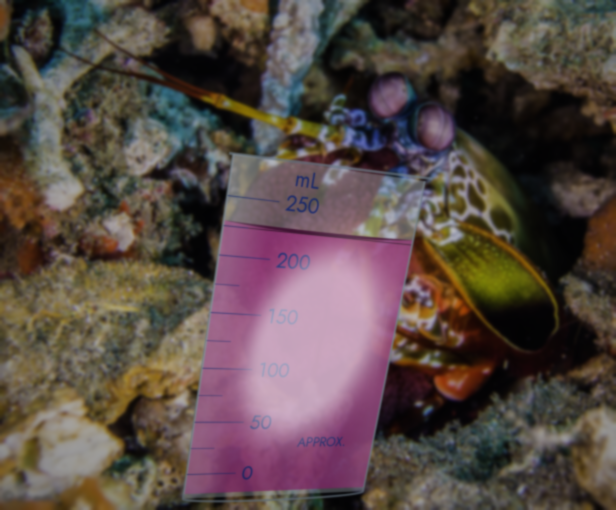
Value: 225 mL
